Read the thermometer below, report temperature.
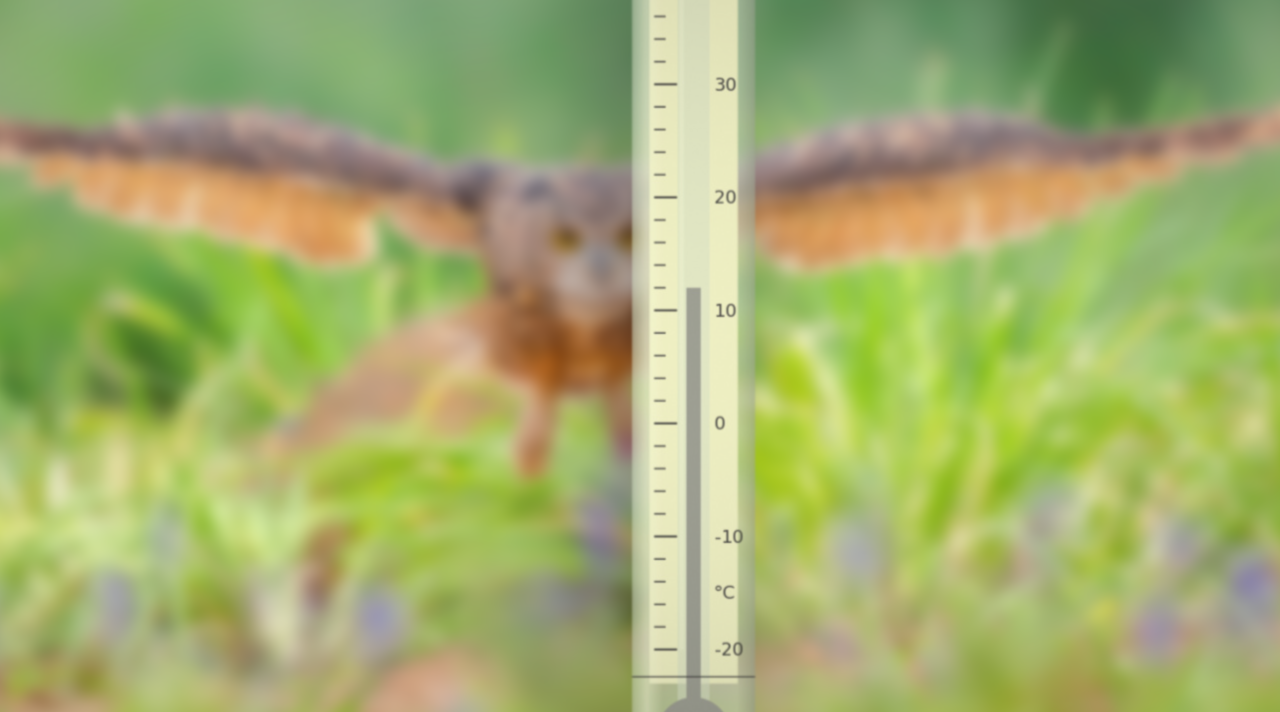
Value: 12 °C
